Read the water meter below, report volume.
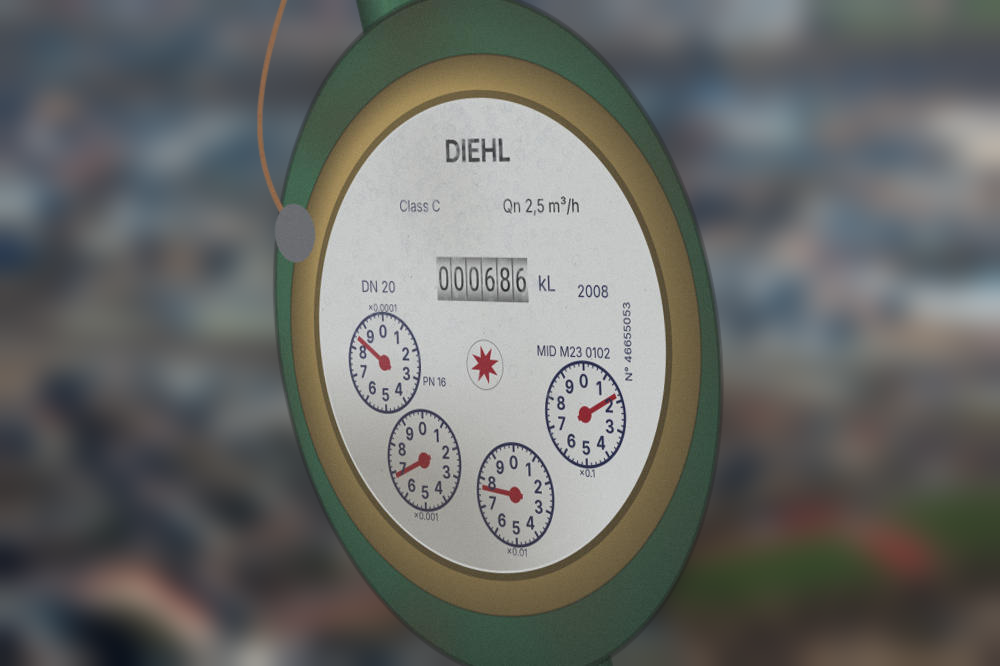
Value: 686.1768 kL
